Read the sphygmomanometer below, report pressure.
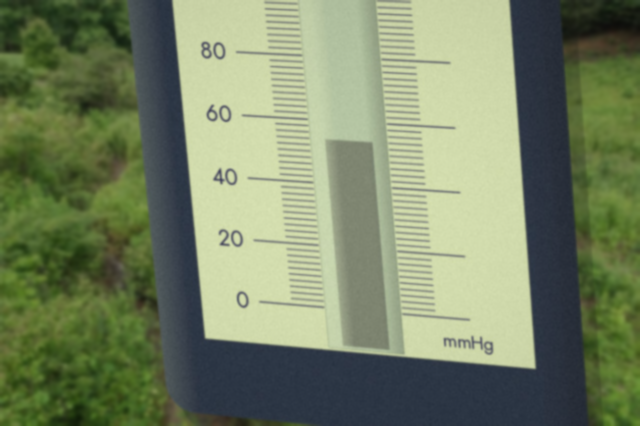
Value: 54 mmHg
